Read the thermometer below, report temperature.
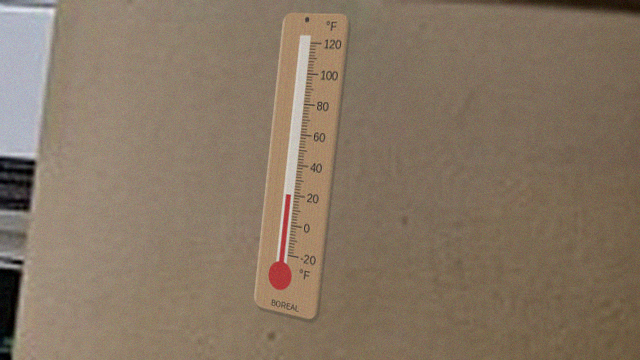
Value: 20 °F
